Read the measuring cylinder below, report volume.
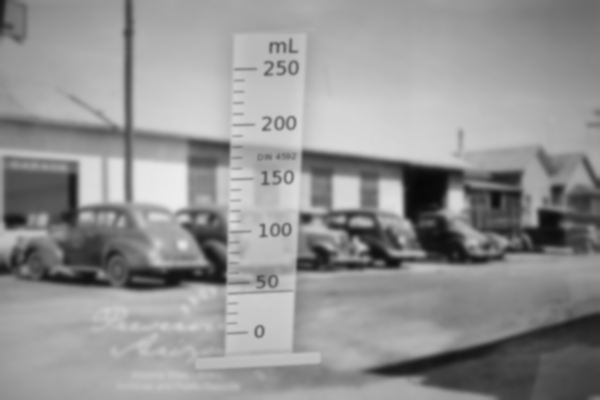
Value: 40 mL
